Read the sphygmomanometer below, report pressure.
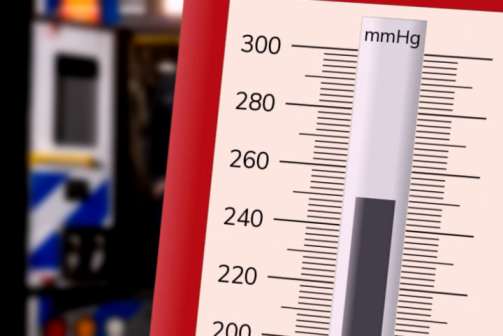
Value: 250 mmHg
